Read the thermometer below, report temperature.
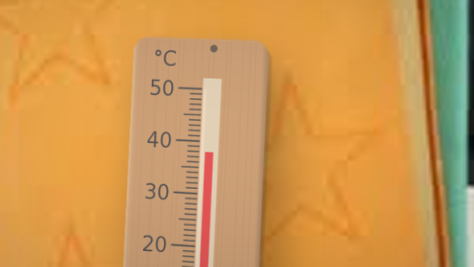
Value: 38 °C
